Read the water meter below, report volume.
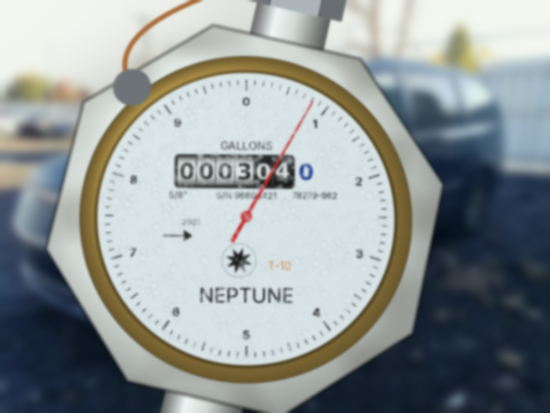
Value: 3040.8 gal
